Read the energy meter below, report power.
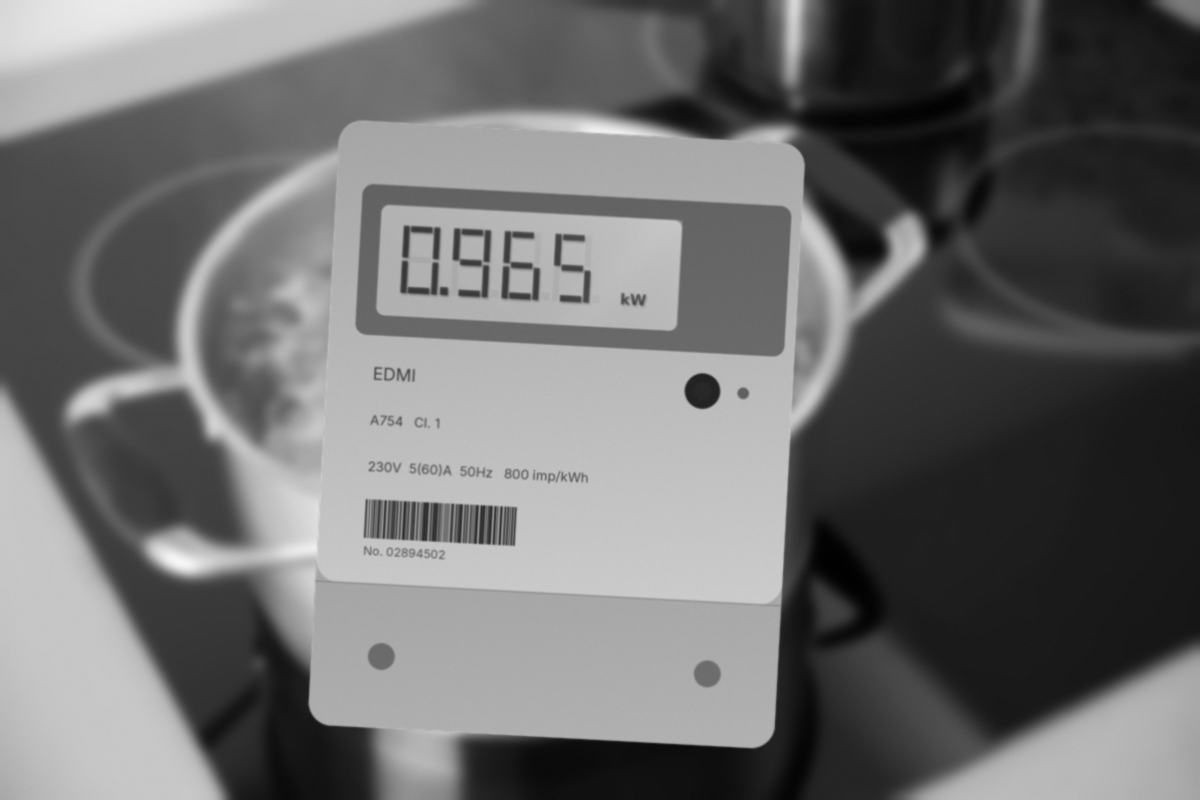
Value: 0.965 kW
